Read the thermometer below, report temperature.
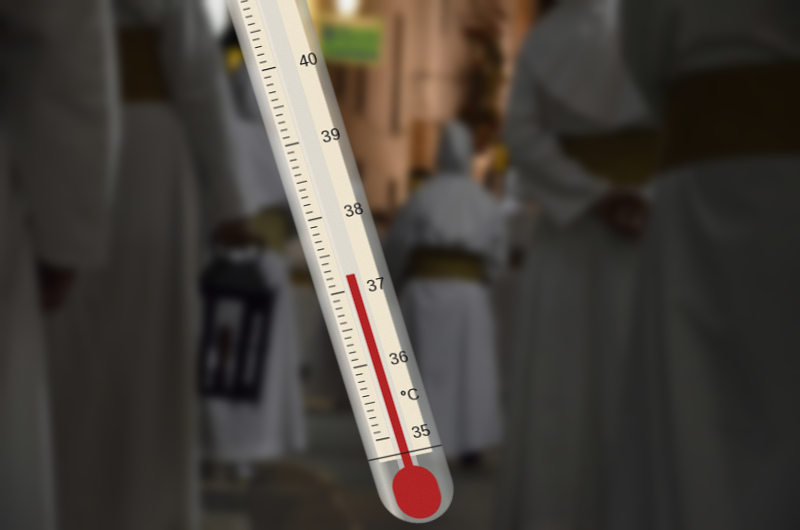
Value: 37.2 °C
